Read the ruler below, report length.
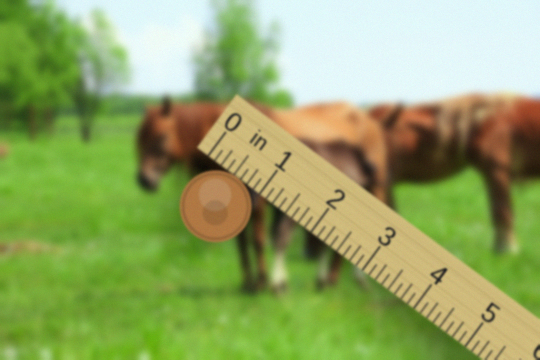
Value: 1.125 in
